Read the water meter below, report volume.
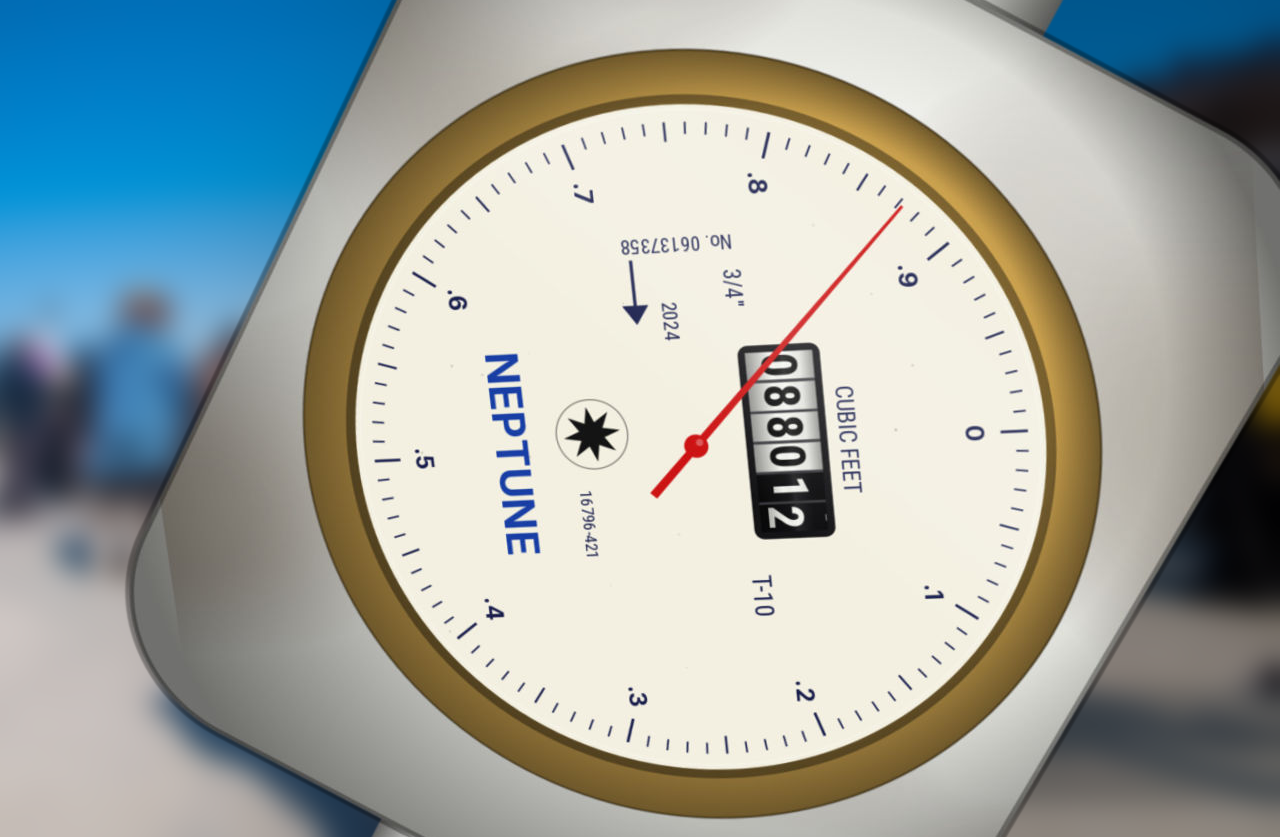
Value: 88011.87 ft³
